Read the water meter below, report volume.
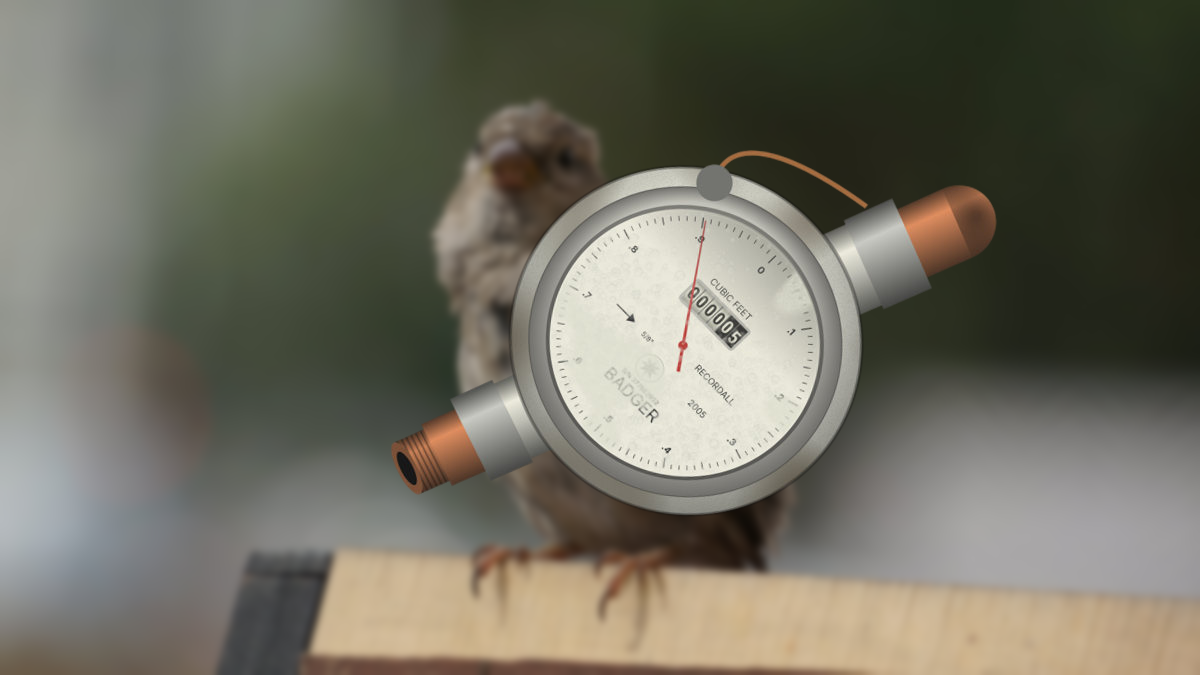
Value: 4.90 ft³
